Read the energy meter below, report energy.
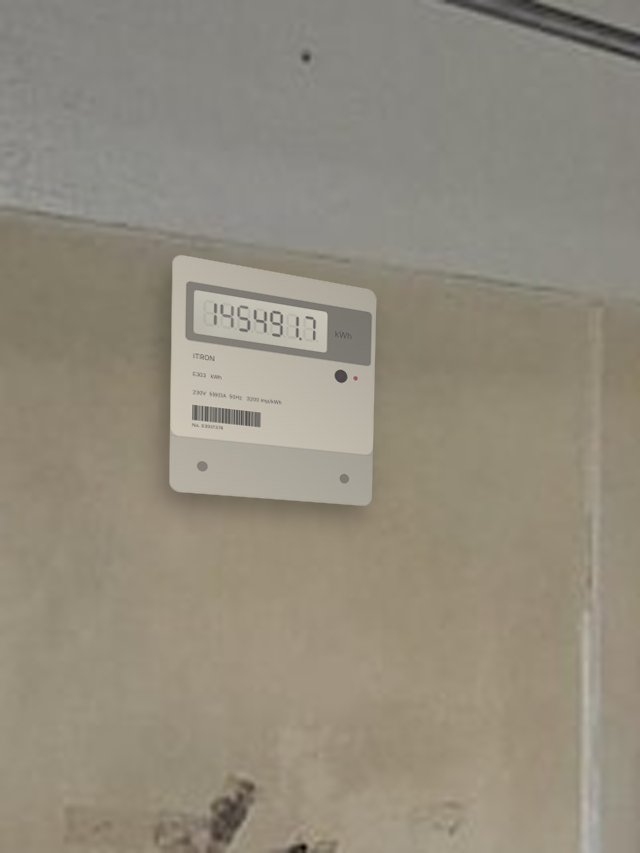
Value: 145491.7 kWh
